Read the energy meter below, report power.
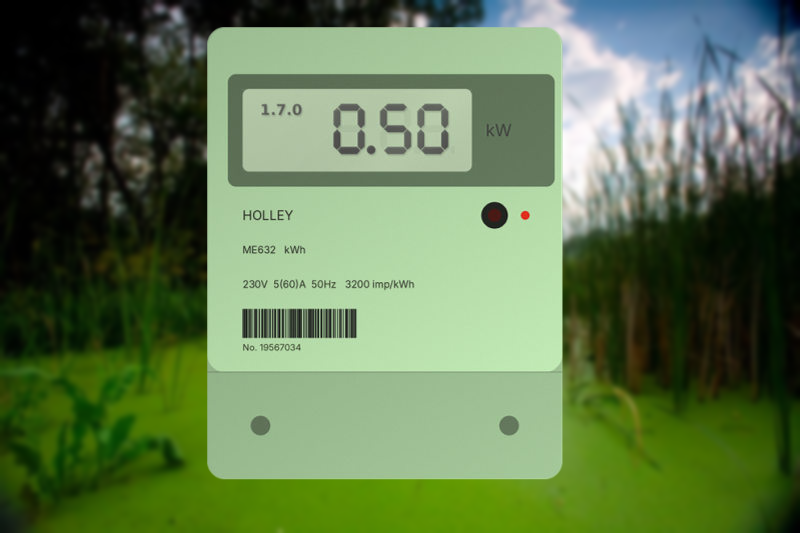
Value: 0.50 kW
